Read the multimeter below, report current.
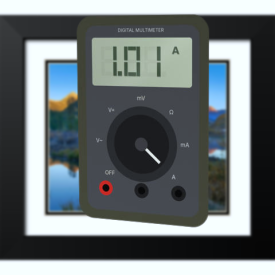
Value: 1.01 A
